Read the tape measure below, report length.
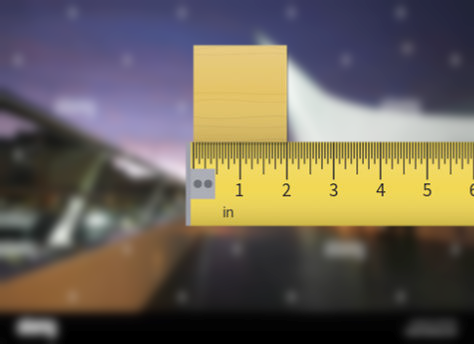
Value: 2 in
